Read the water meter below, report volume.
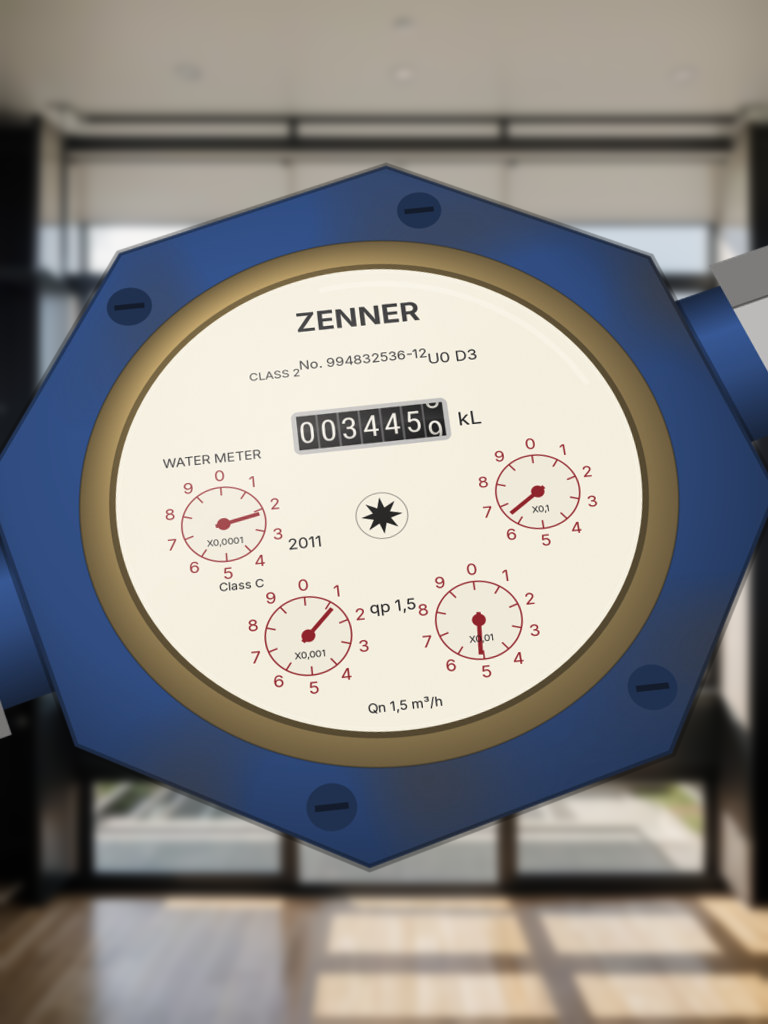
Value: 34458.6512 kL
